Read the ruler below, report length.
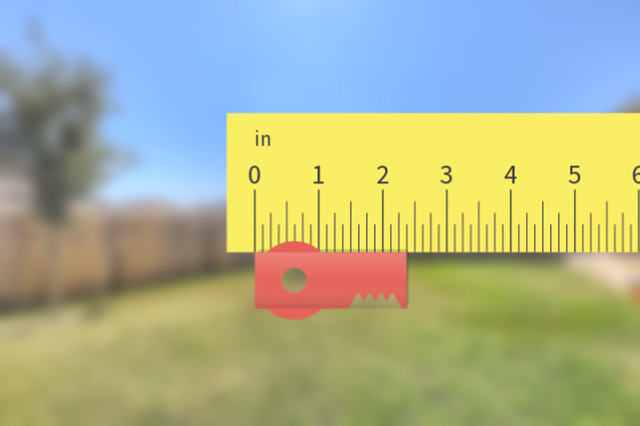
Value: 2.375 in
